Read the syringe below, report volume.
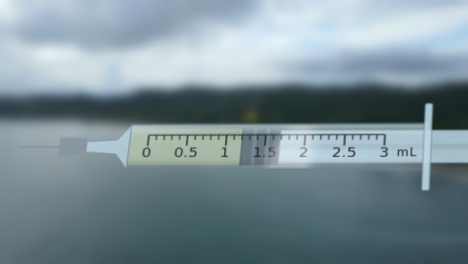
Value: 1.2 mL
